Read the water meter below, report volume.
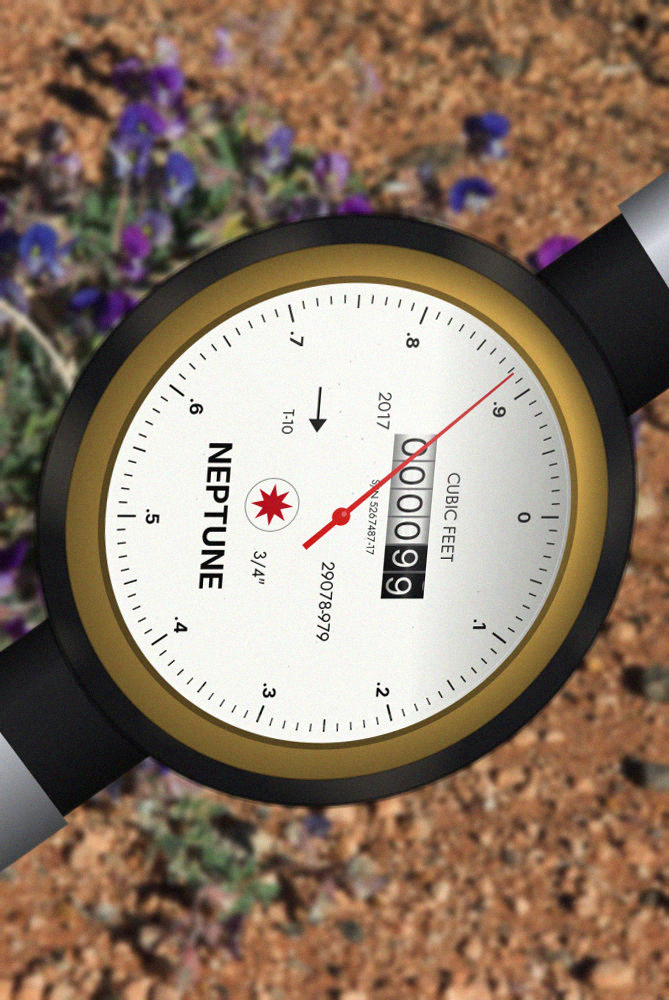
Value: 98.88 ft³
